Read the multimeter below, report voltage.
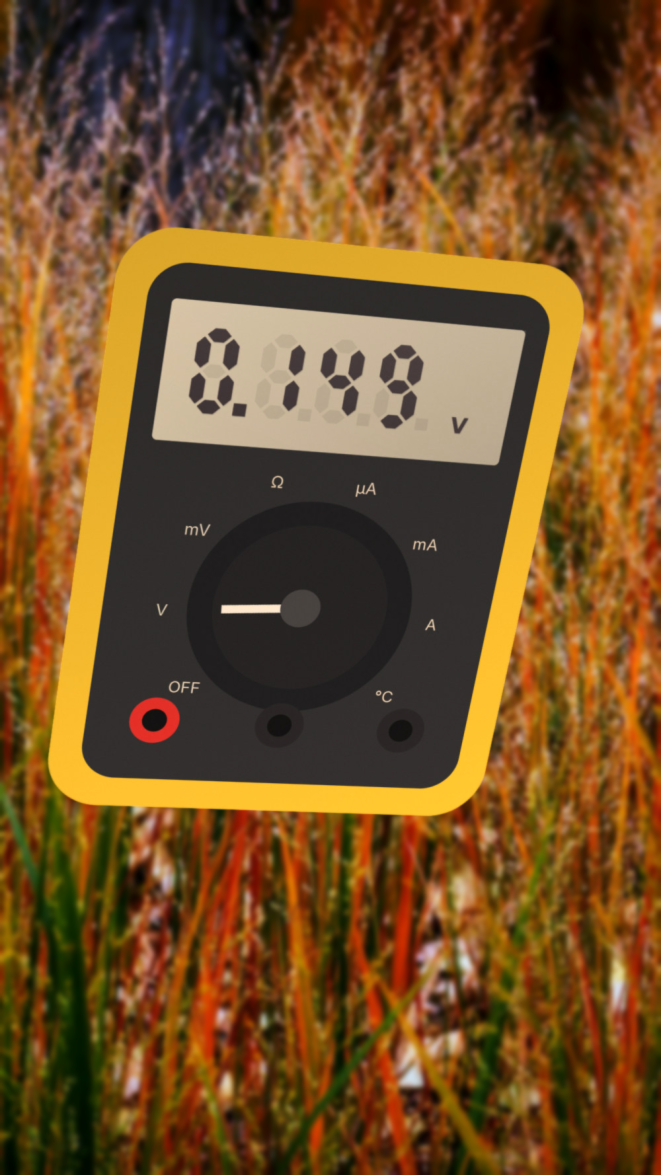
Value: 0.149 V
